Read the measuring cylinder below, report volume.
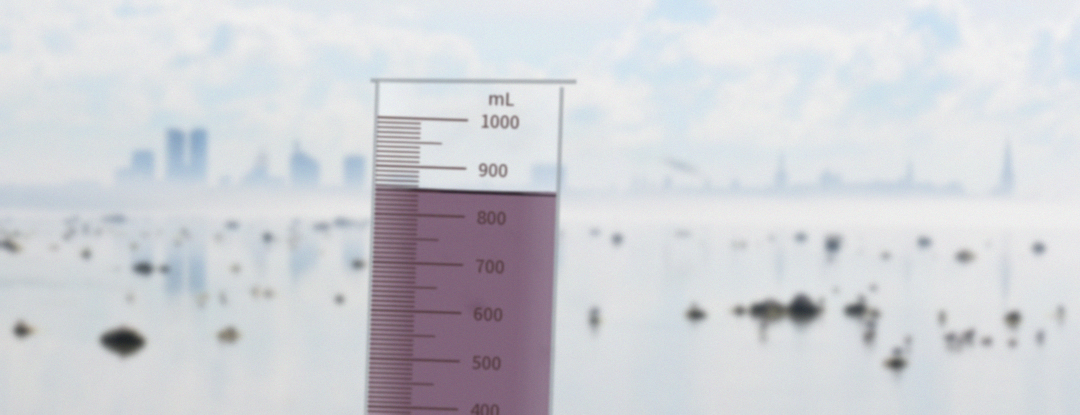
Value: 850 mL
